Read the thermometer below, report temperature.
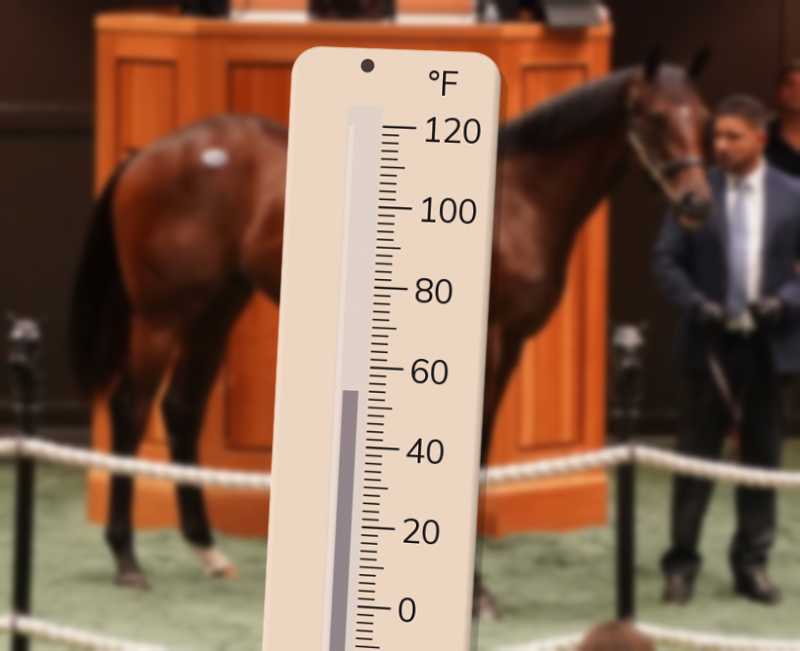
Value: 54 °F
